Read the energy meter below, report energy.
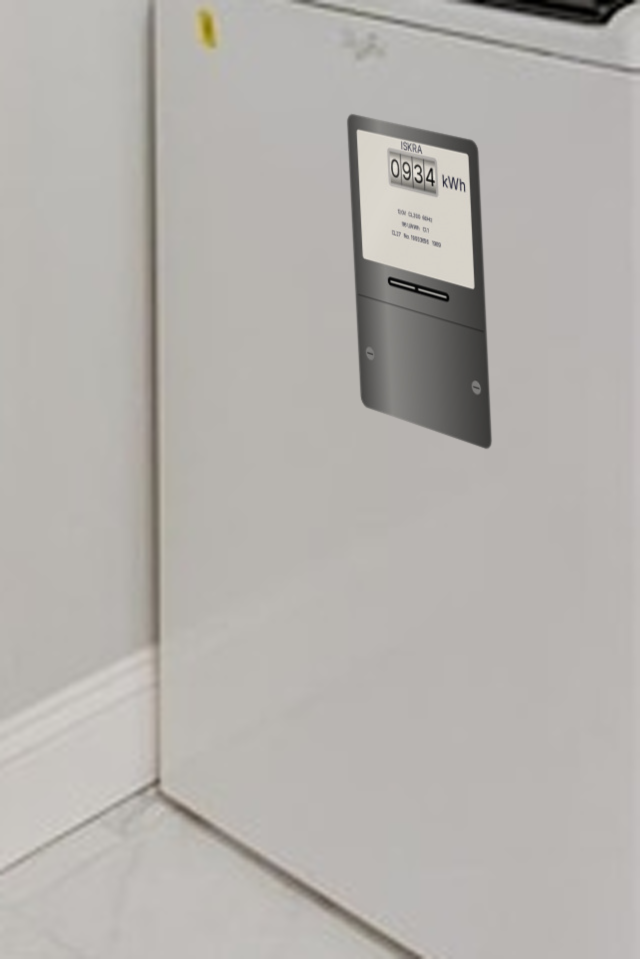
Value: 934 kWh
